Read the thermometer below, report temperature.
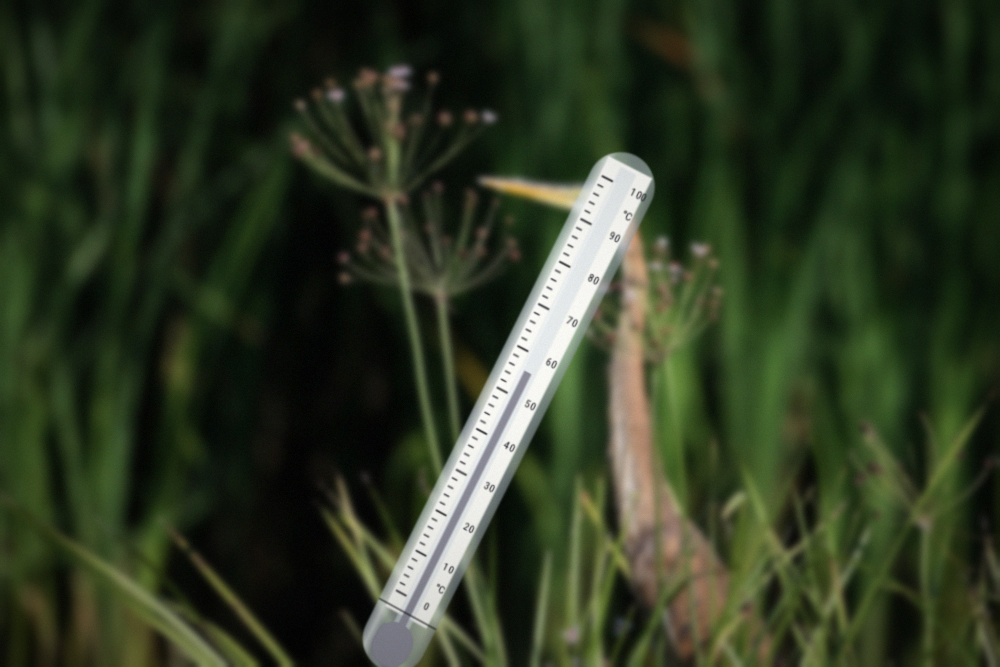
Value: 56 °C
